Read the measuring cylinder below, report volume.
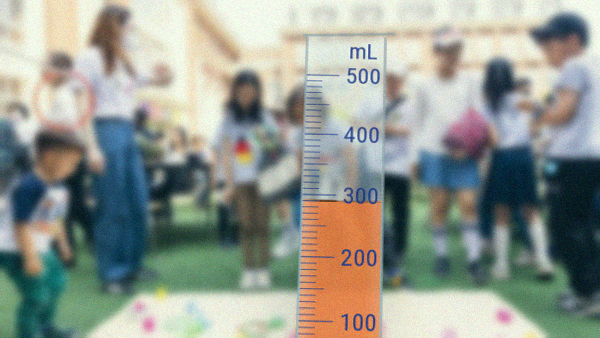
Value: 290 mL
